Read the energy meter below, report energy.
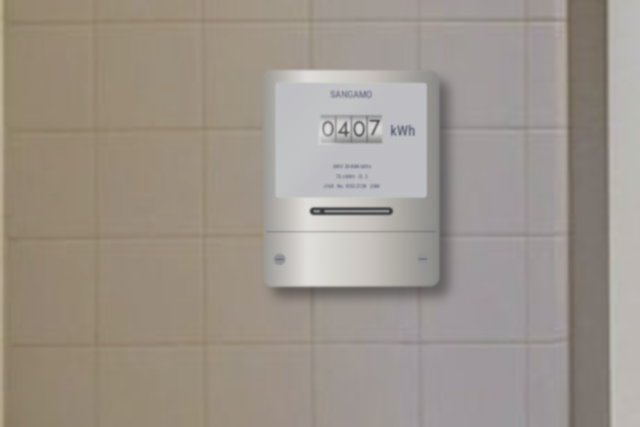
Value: 407 kWh
